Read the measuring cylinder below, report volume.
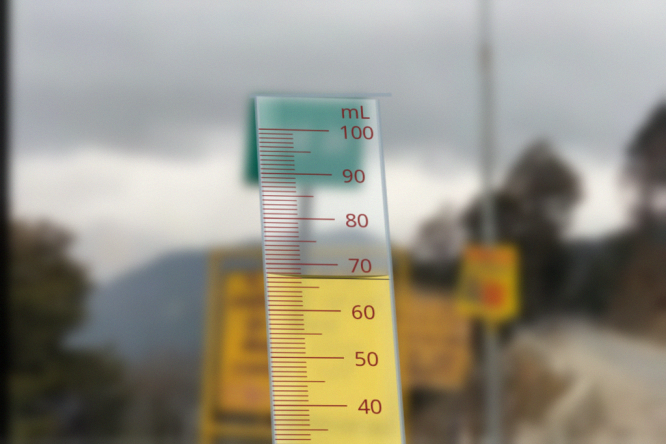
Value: 67 mL
